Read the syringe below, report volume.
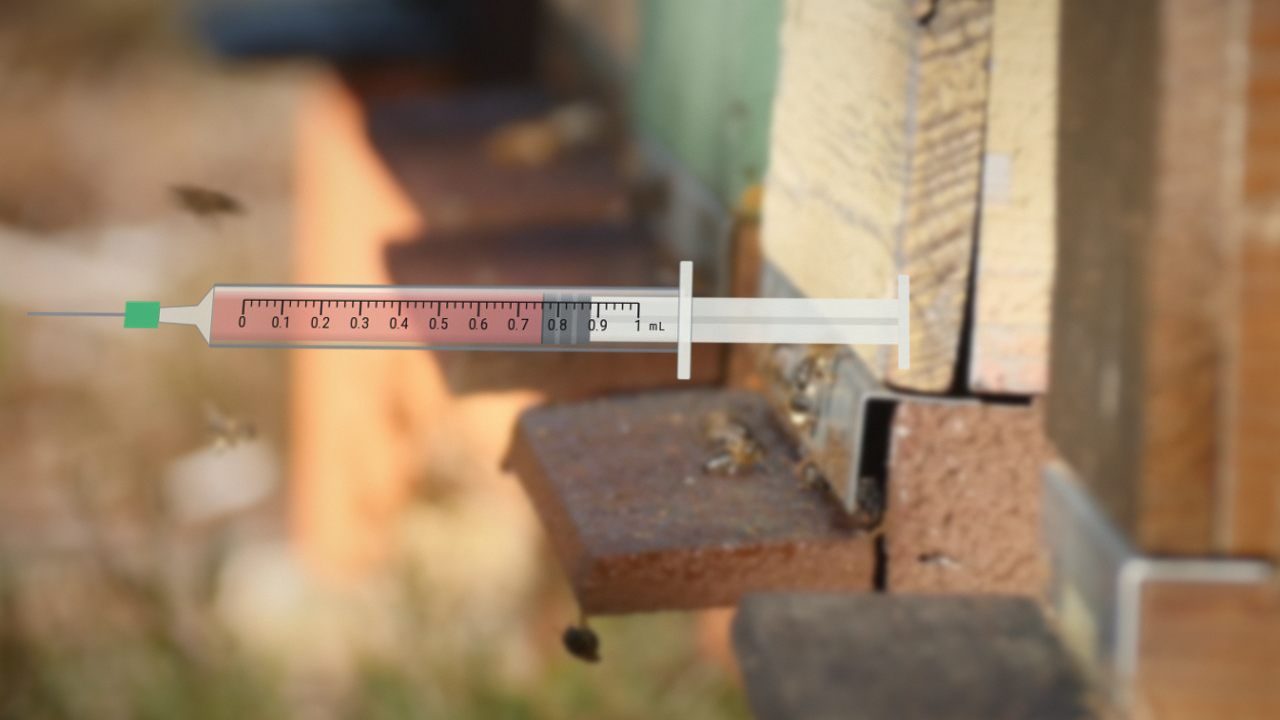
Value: 0.76 mL
